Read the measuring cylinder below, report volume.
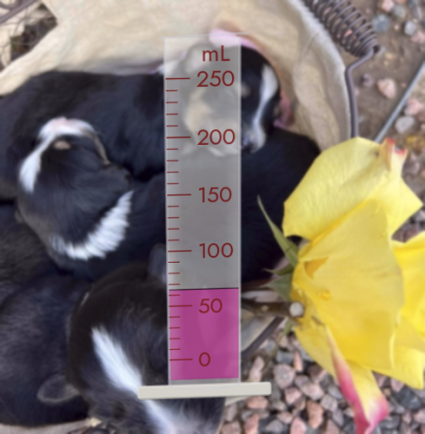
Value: 65 mL
